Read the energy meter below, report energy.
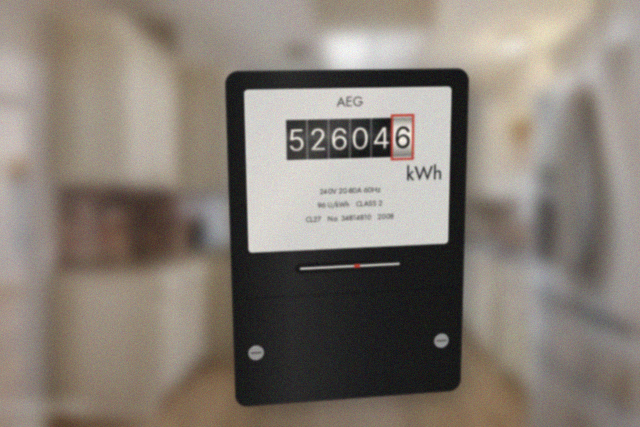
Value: 52604.6 kWh
